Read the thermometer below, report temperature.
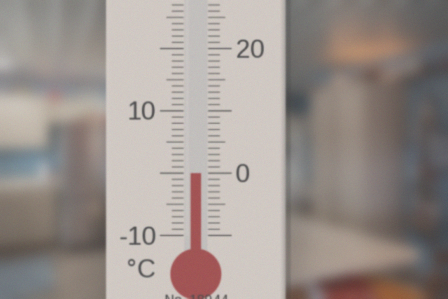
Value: 0 °C
